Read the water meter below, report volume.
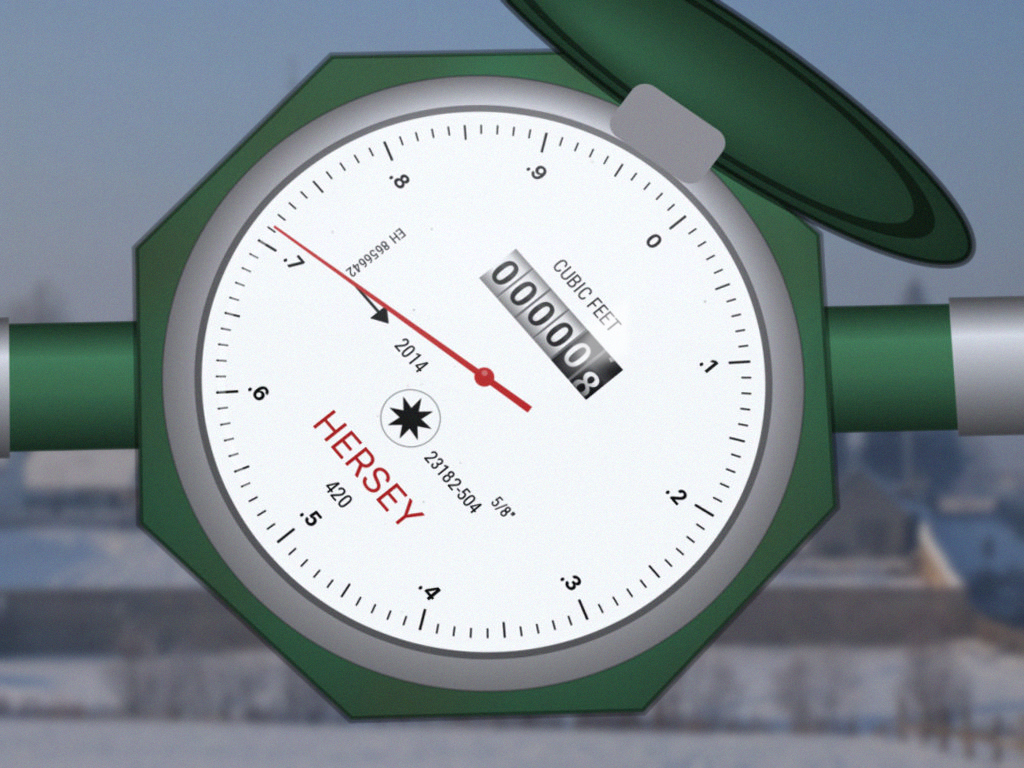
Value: 7.71 ft³
